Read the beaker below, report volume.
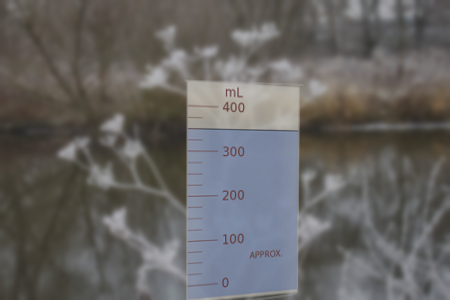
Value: 350 mL
